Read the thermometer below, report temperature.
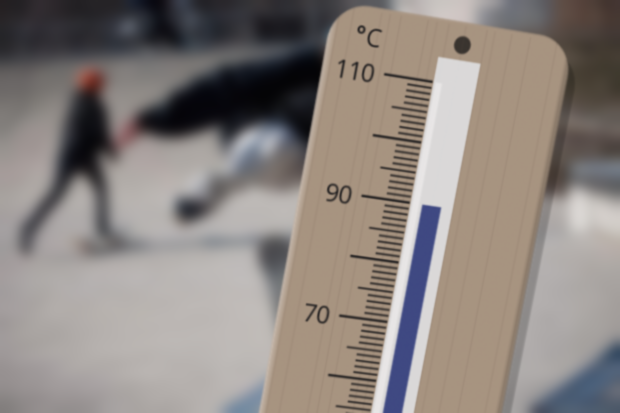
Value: 90 °C
